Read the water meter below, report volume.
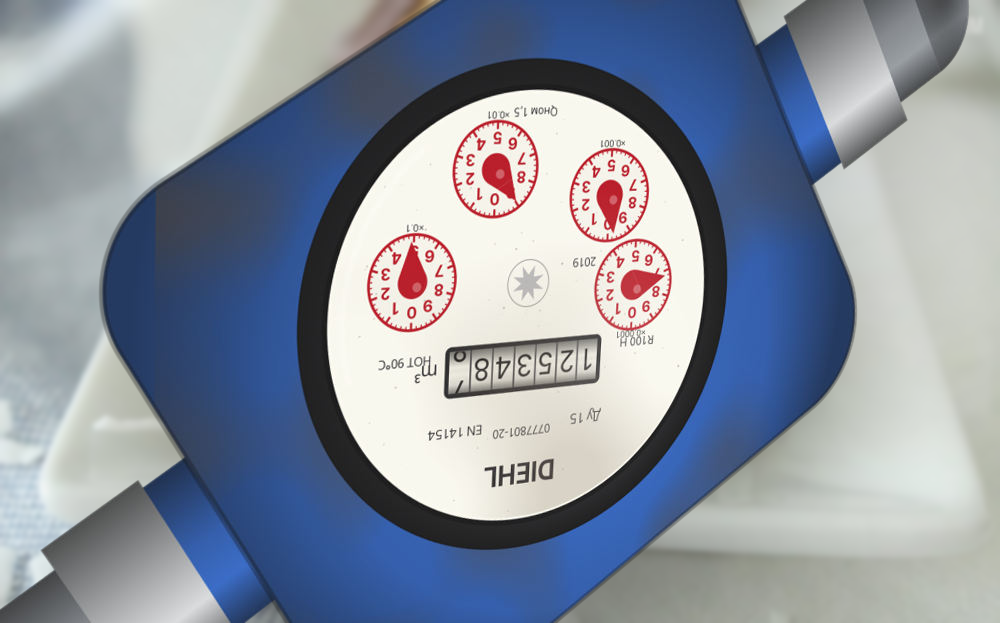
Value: 1253487.4897 m³
